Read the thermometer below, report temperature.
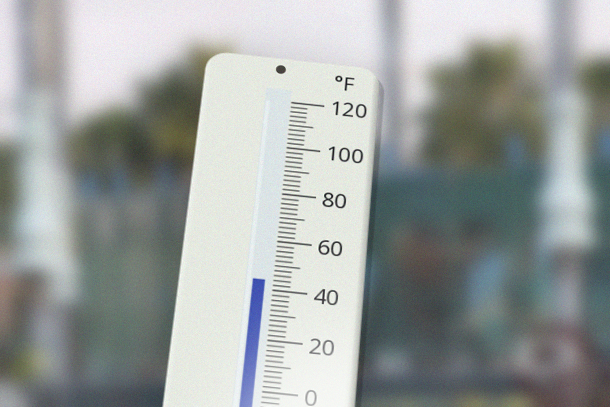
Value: 44 °F
